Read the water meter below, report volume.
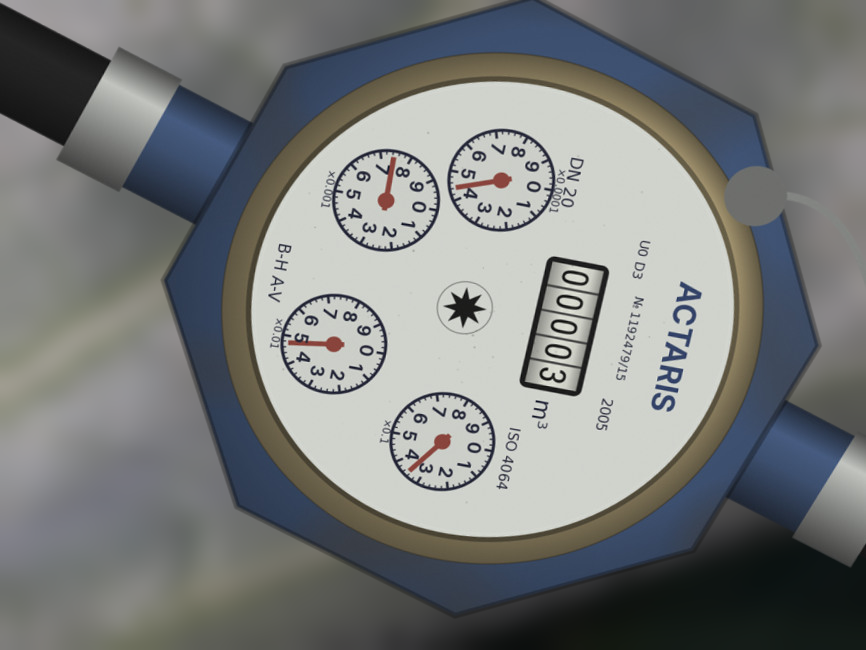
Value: 3.3474 m³
